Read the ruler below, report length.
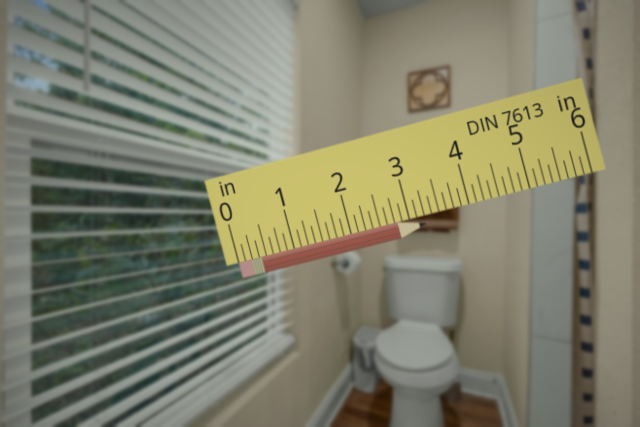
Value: 3.25 in
